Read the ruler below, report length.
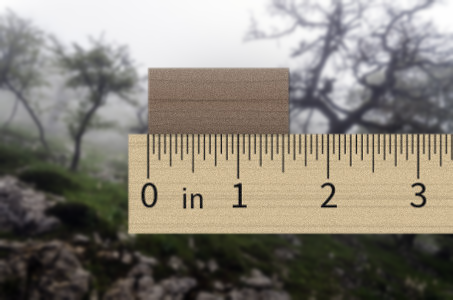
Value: 1.5625 in
